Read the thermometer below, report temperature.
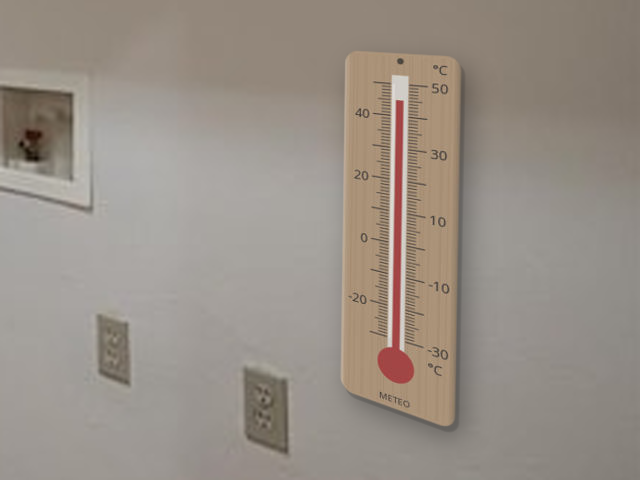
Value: 45 °C
